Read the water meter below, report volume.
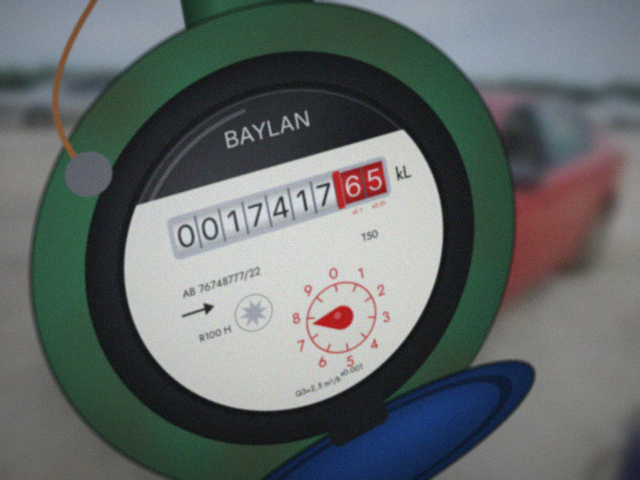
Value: 17417.657 kL
